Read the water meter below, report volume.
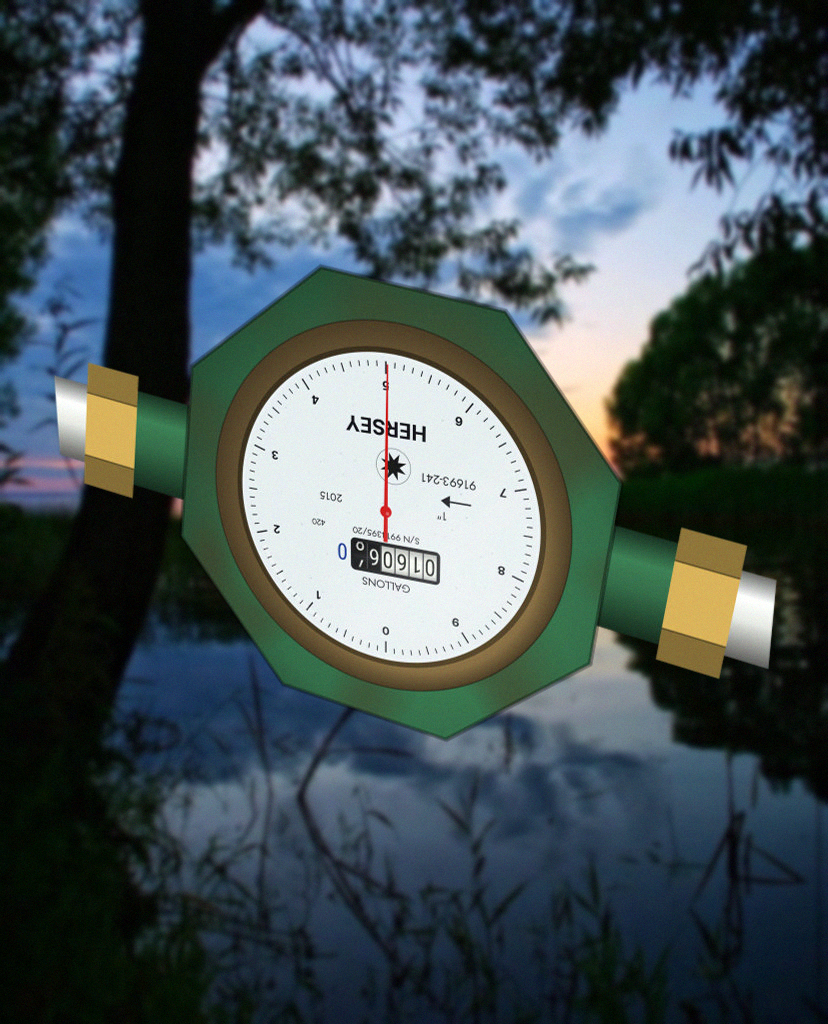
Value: 160675.0 gal
